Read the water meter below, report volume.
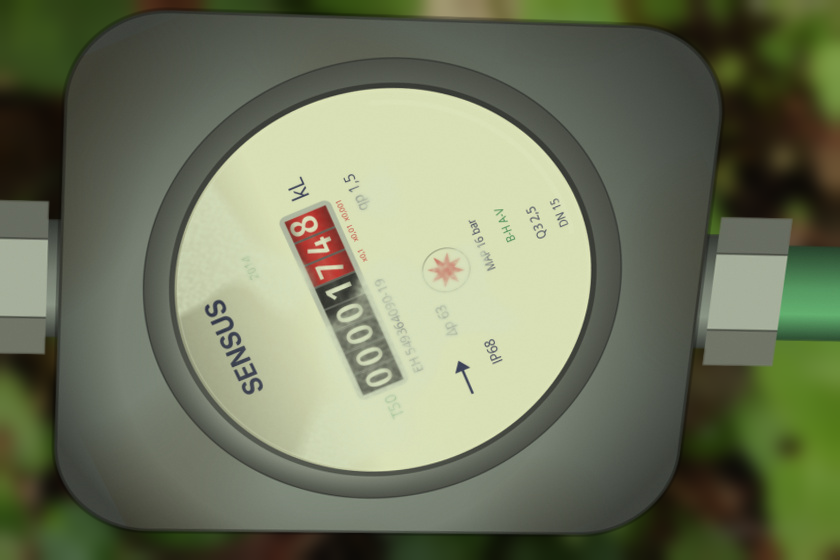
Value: 1.748 kL
